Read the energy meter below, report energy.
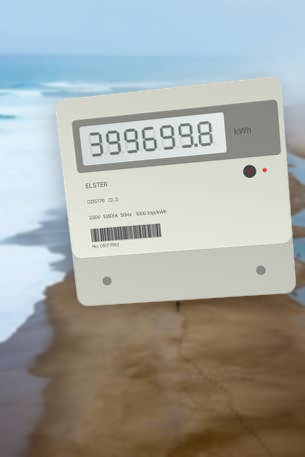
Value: 399699.8 kWh
